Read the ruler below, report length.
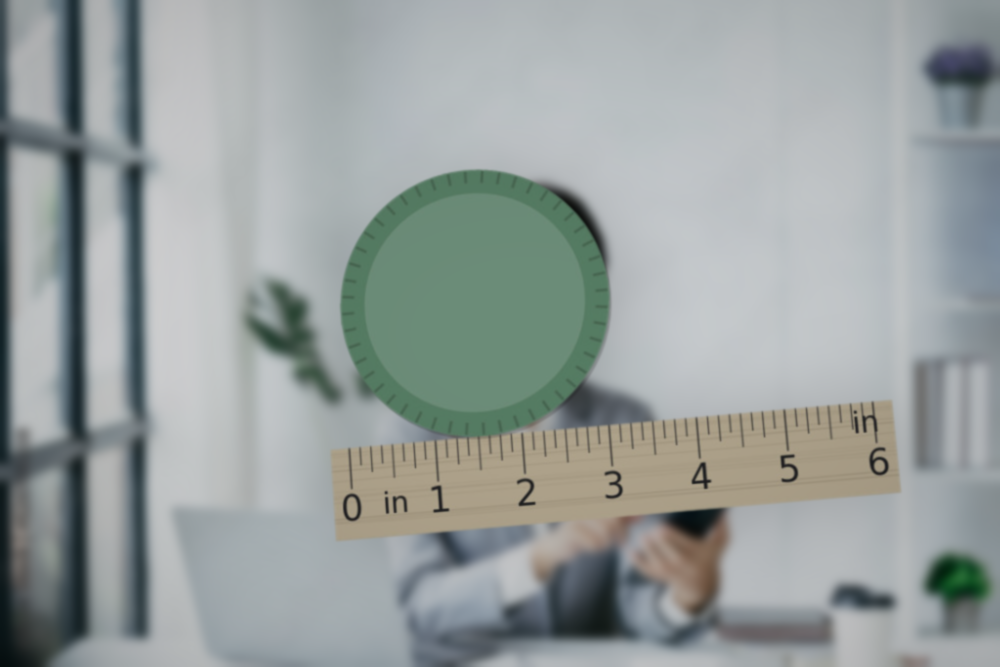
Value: 3.125 in
